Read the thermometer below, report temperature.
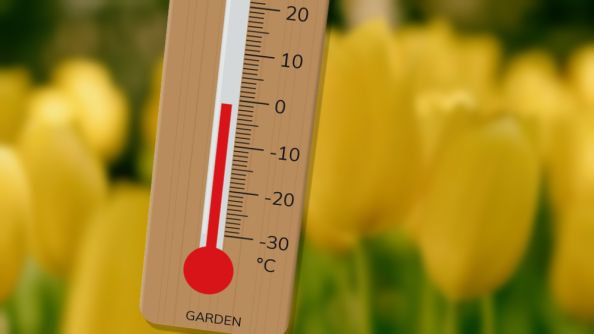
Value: -1 °C
